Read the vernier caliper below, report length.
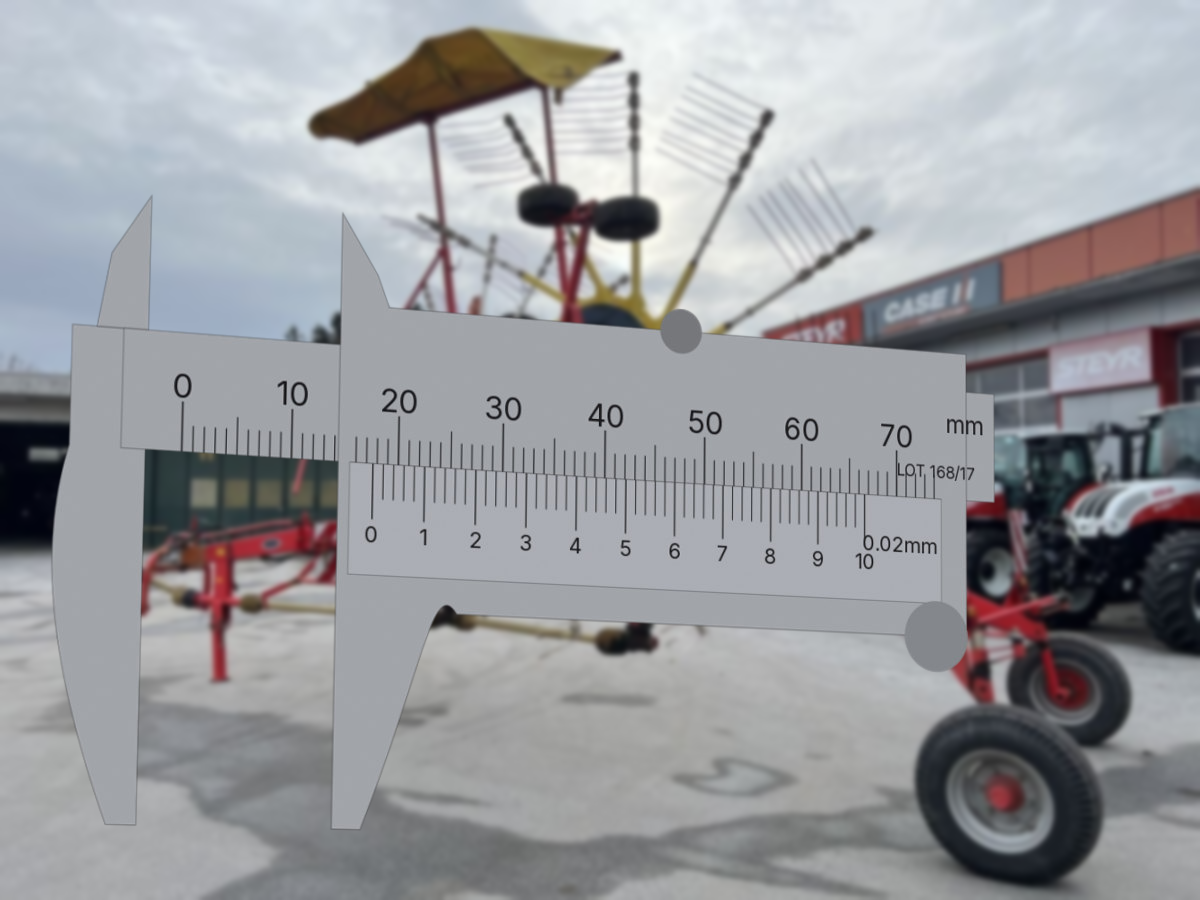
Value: 17.6 mm
